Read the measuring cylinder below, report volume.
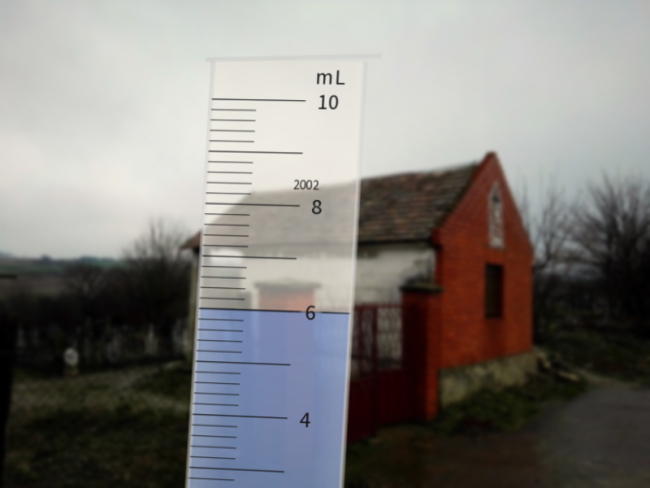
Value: 6 mL
